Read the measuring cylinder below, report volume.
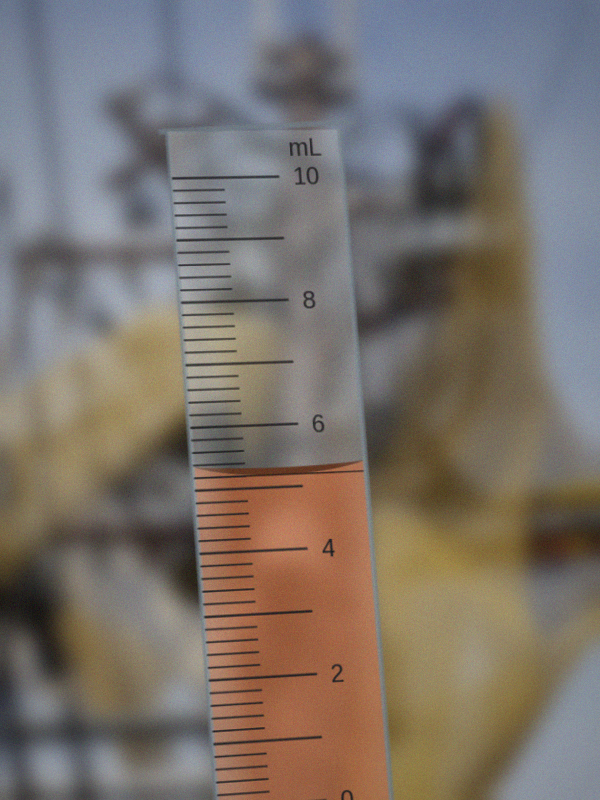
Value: 5.2 mL
